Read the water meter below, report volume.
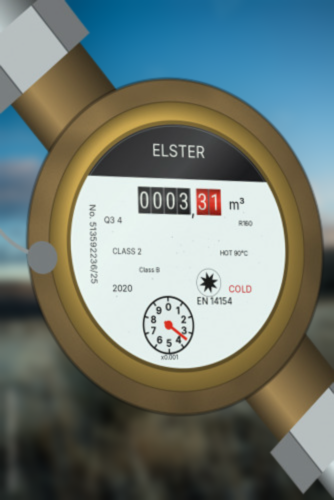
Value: 3.313 m³
